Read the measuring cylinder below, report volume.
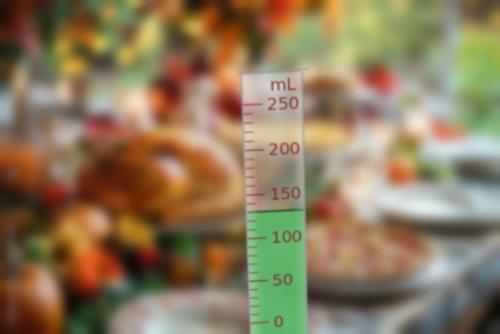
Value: 130 mL
